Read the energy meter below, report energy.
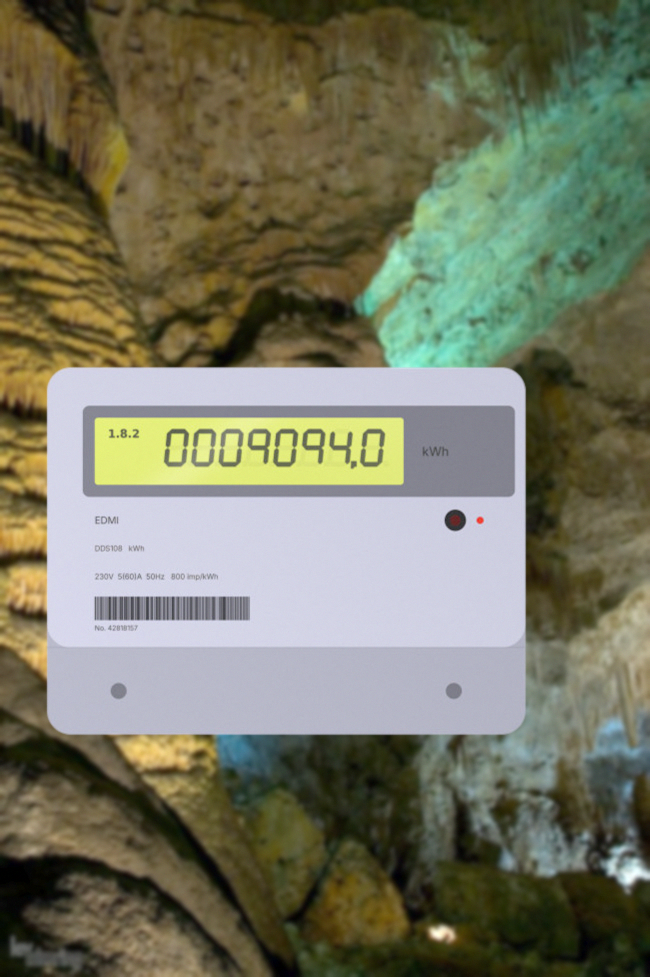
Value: 9094.0 kWh
